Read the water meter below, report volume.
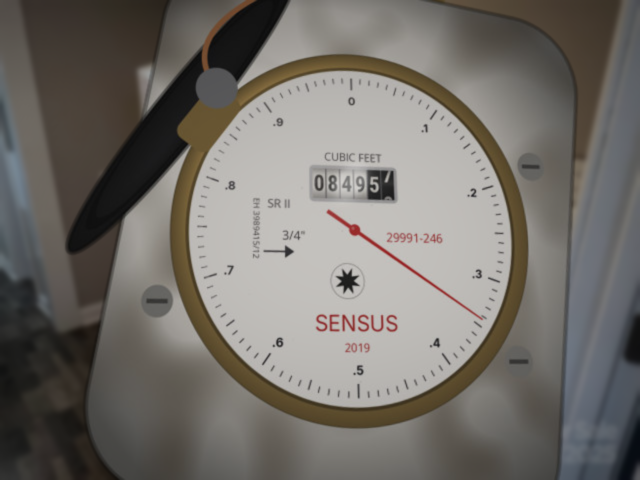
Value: 84957.34 ft³
